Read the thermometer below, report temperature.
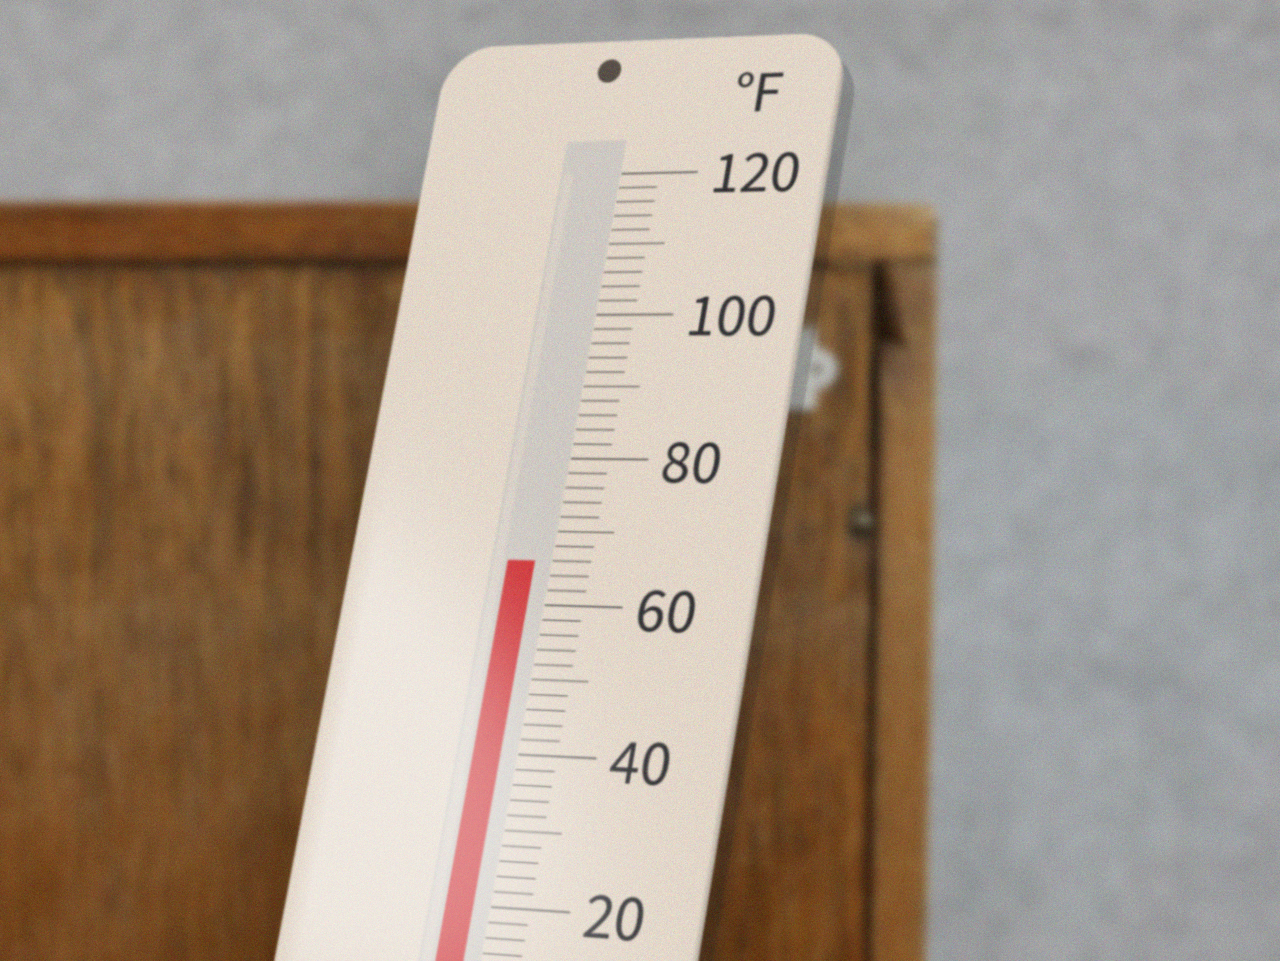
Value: 66 °F
